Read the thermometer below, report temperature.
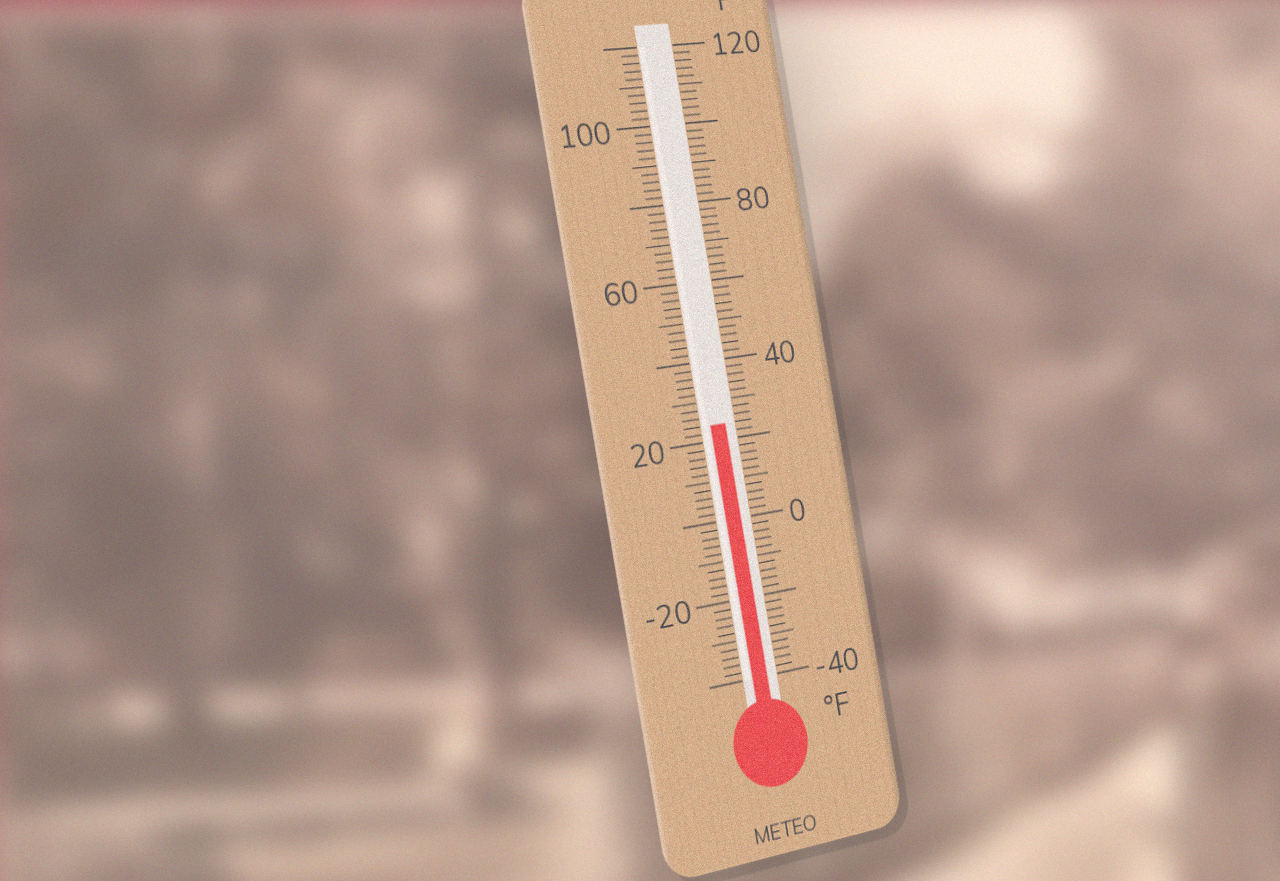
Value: 24 °F
